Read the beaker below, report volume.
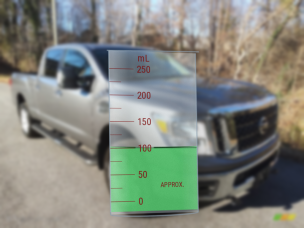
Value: 100 mL
